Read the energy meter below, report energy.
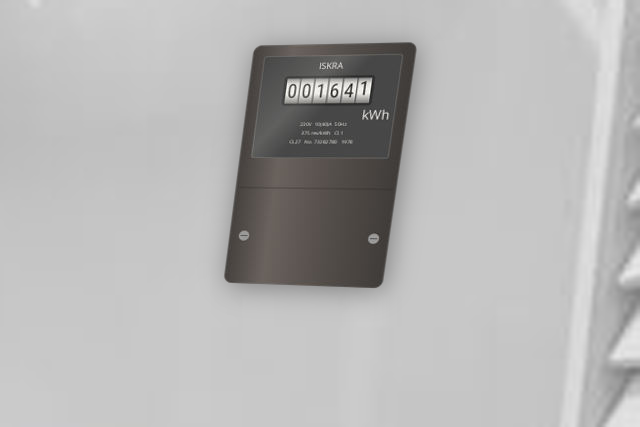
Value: 1641 kWh
